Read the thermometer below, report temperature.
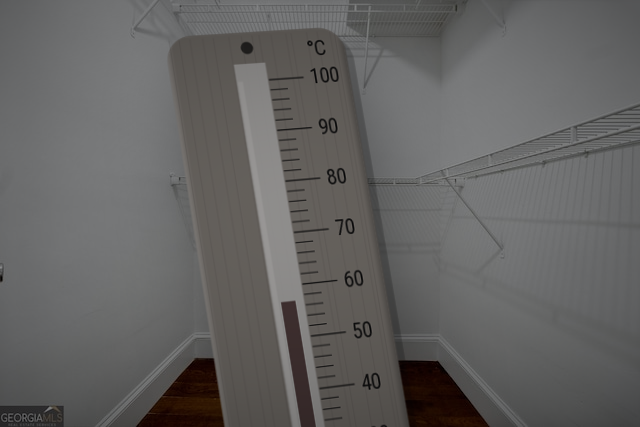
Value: 57 °C
